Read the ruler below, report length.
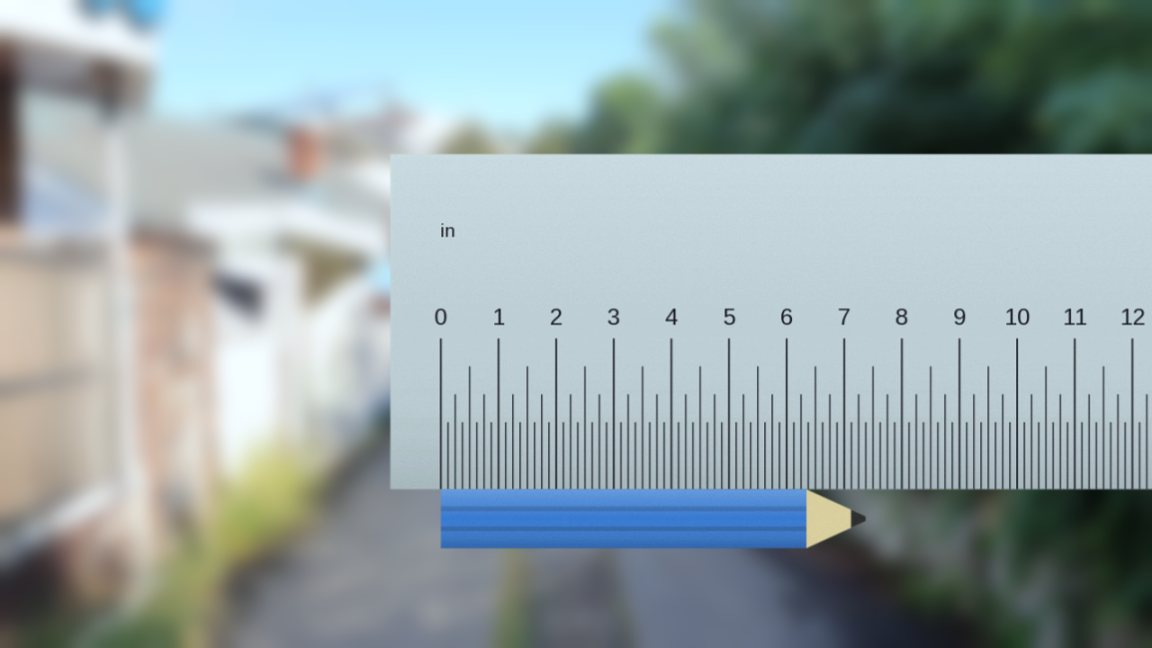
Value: 7.375 in
